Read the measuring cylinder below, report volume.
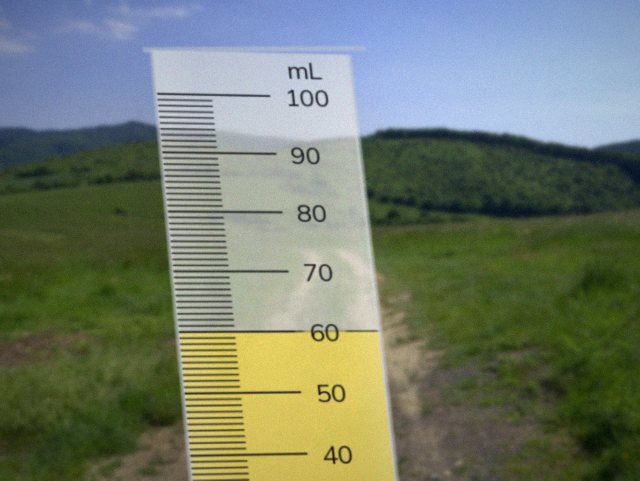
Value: 60 mL
